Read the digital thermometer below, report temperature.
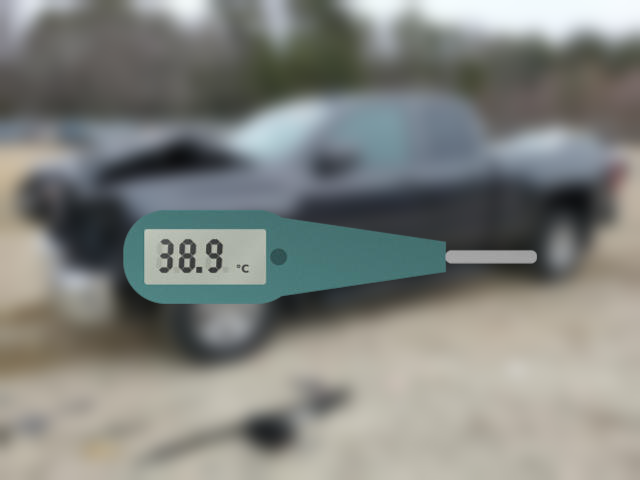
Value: 38.9 °C
